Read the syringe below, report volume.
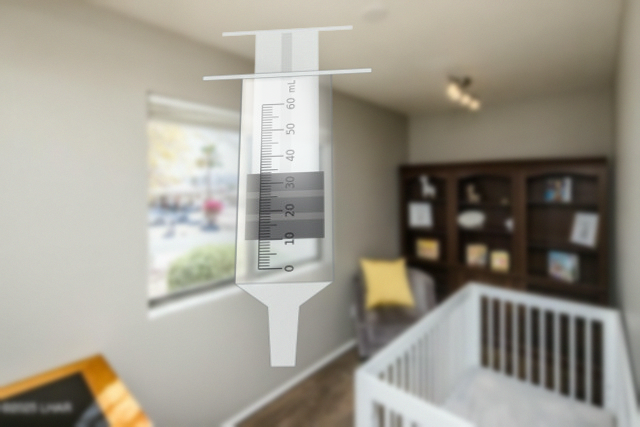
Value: 10 mL
